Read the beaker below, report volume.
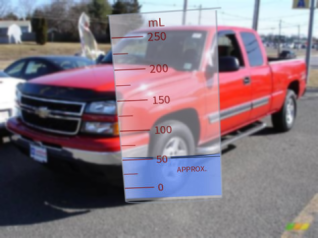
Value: 50 mL
